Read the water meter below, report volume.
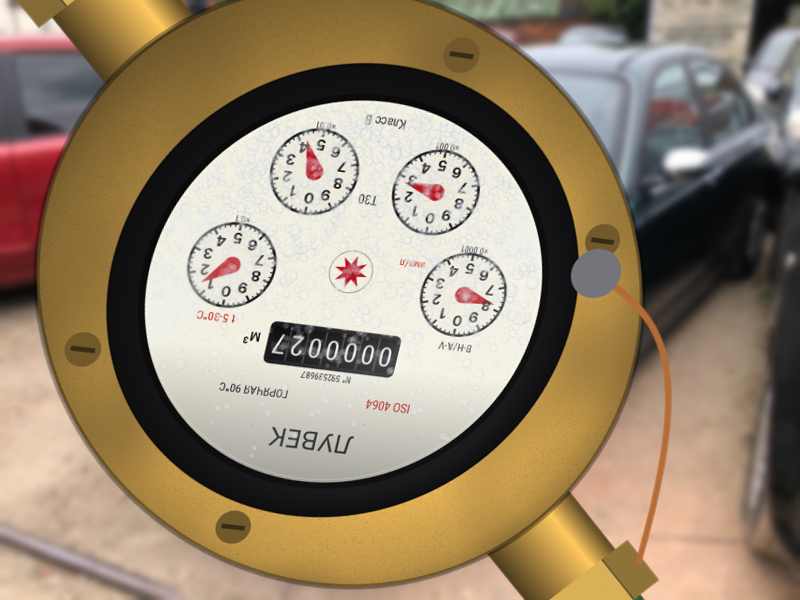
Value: 27.1427 m³
